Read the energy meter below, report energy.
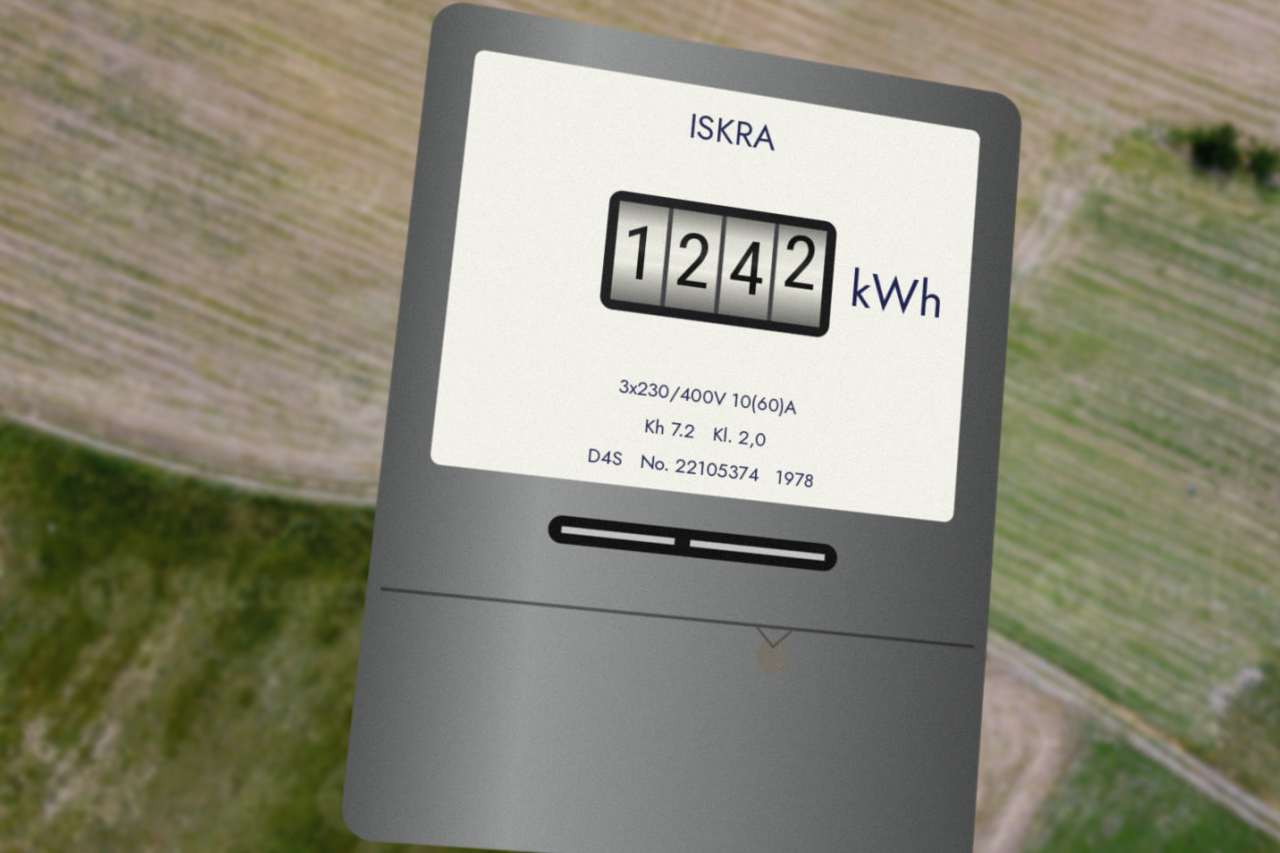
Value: 1242 kWh
